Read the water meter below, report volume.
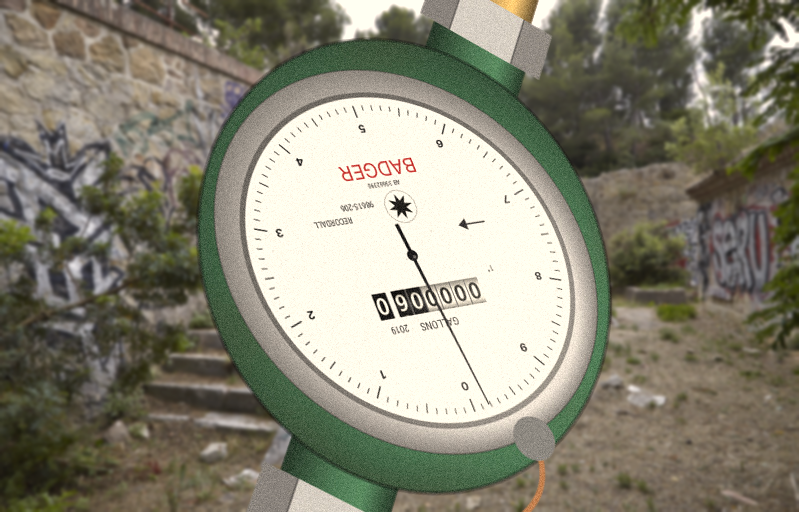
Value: 59.8 gal
